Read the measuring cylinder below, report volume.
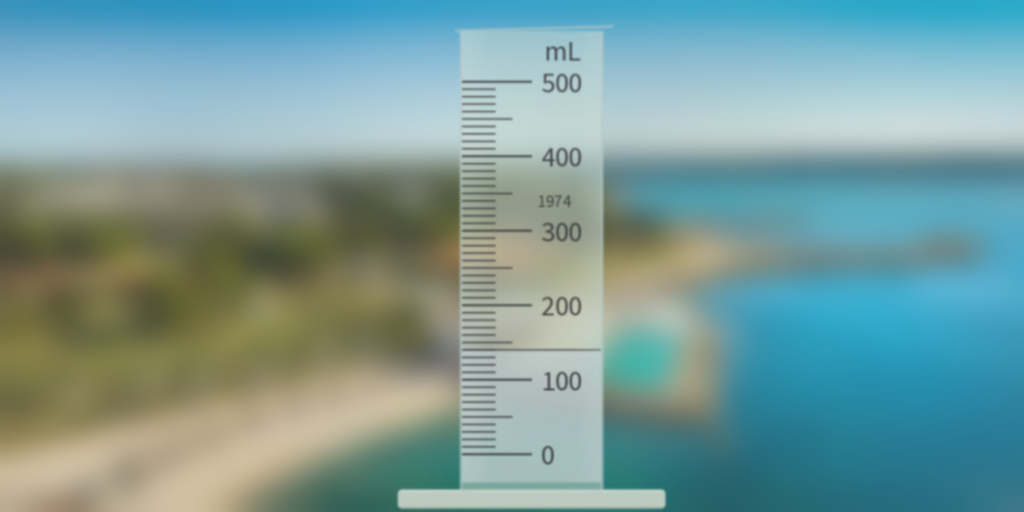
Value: 140 mL
